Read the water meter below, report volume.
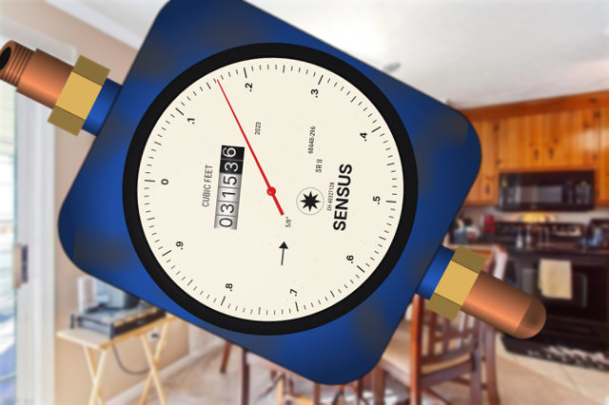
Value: 31536.16 ft³
